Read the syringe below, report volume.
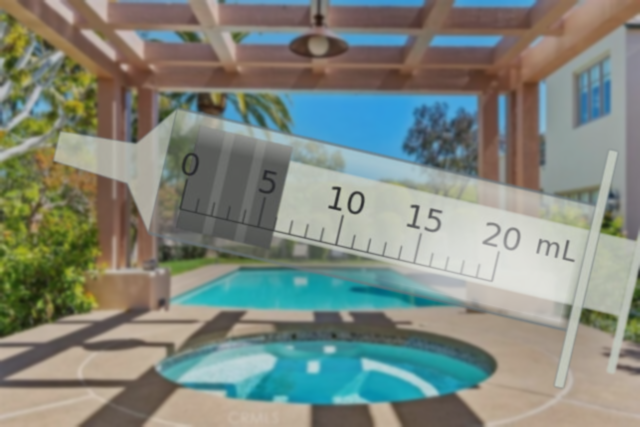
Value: 0 mL
